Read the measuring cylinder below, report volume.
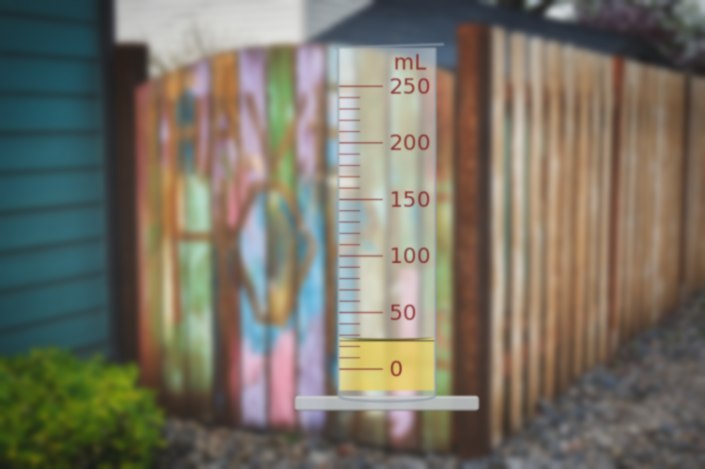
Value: 25 mL
